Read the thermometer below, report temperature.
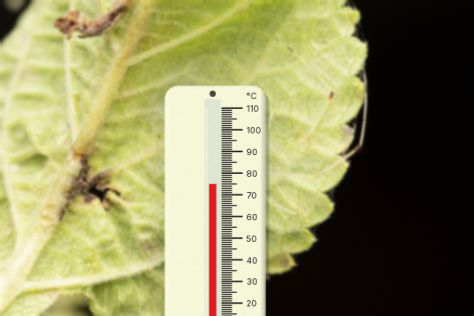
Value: 75 °C
